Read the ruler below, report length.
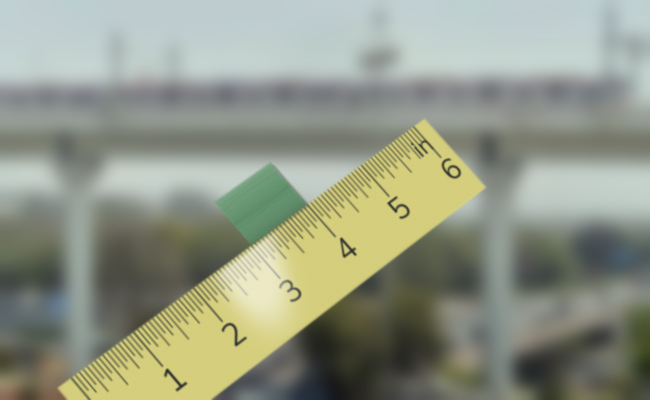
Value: 1 in
